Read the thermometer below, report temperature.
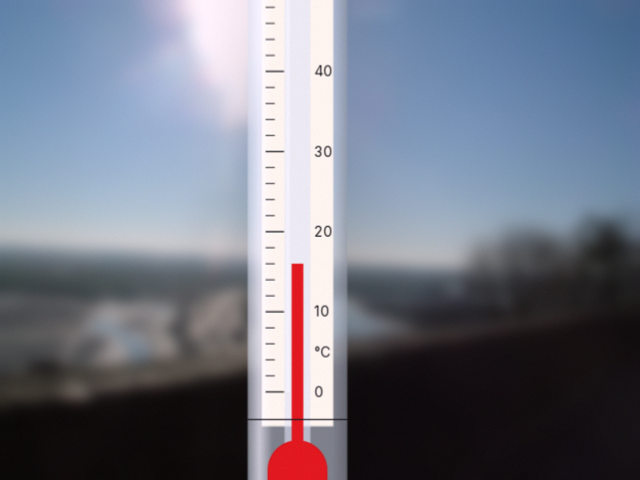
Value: 16 °C
